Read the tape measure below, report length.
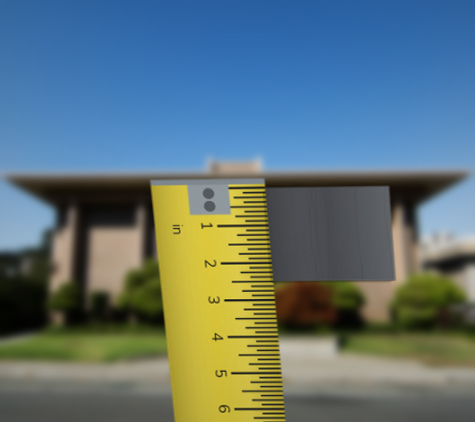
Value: 2.5 in
